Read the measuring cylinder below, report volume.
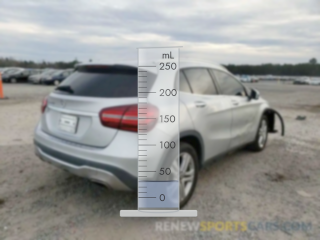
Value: 30 mL
